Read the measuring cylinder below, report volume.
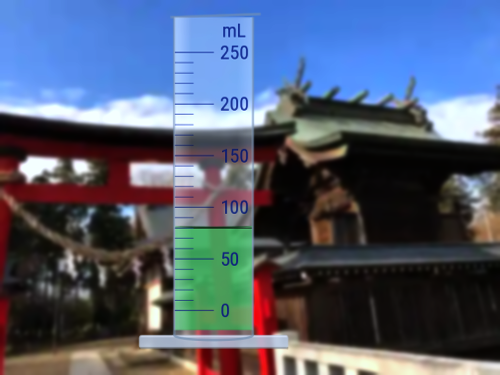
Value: 80 mL
